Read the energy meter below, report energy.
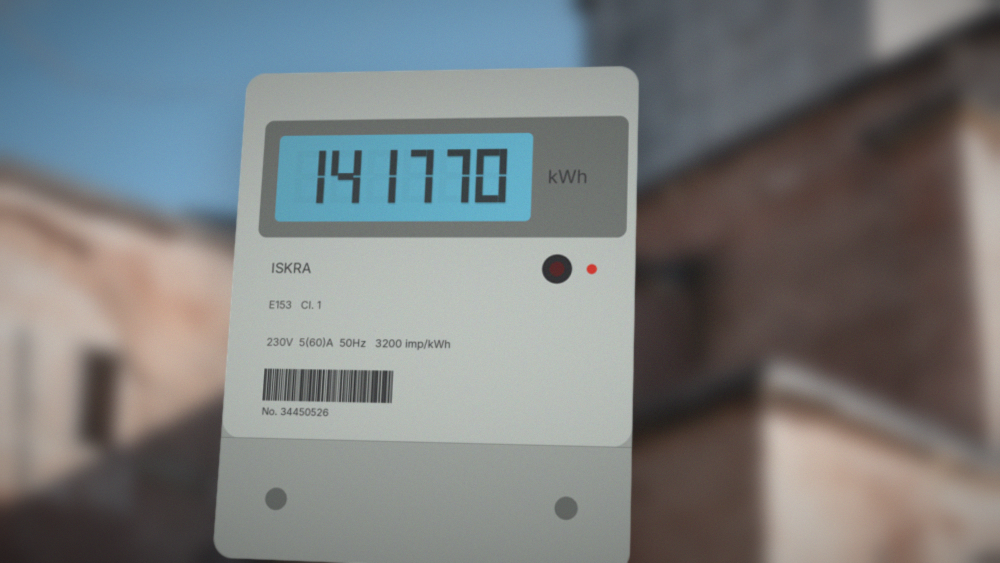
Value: 141770 kWh
